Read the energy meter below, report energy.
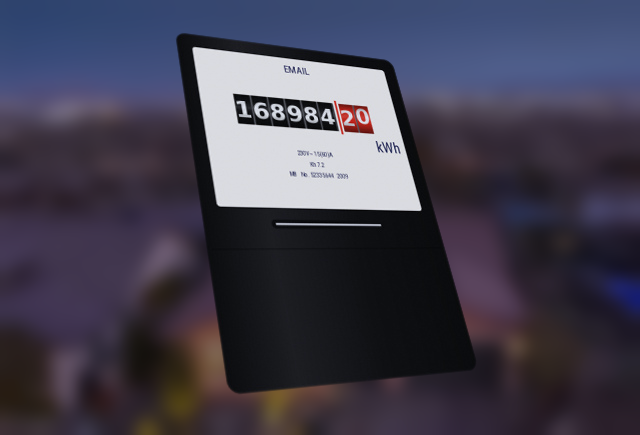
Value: 168984.20 kWh
